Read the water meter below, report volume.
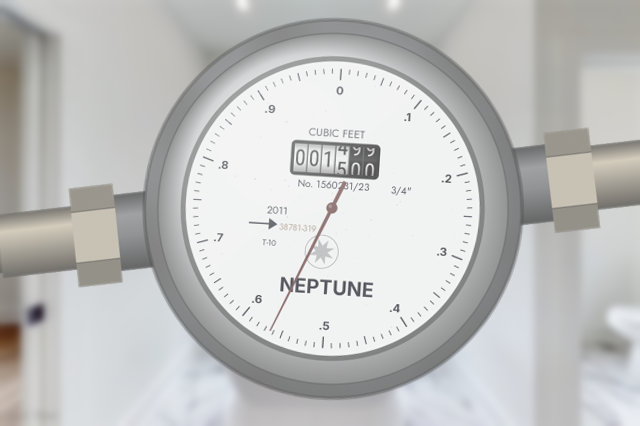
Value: 1499.56 ft³
